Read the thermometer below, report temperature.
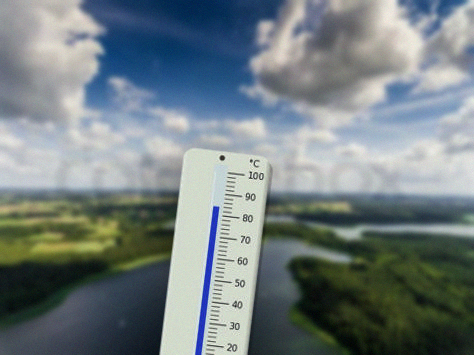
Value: 84 °C
